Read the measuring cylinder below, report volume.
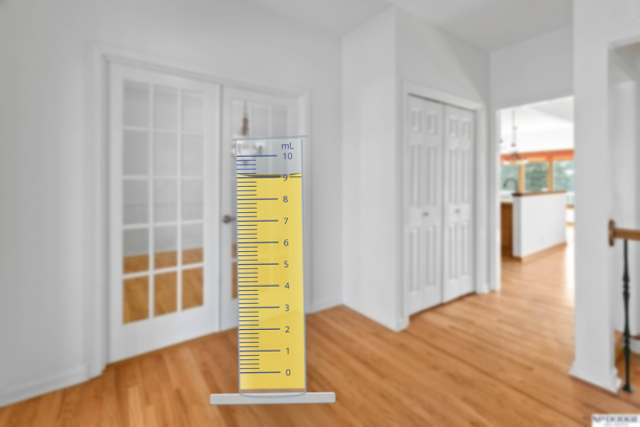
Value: 9 mL
